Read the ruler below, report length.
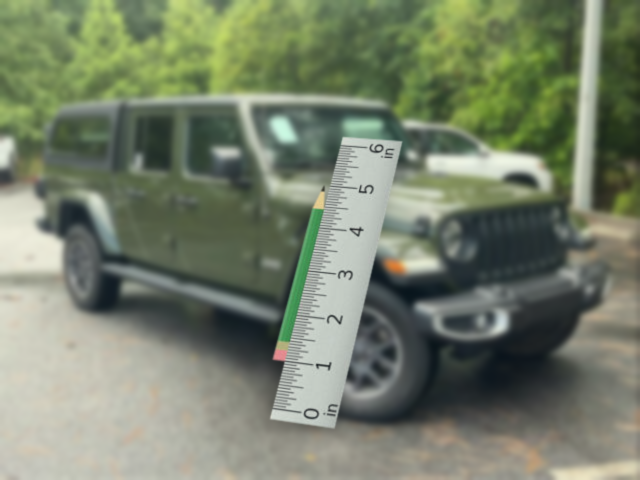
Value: 4 in
